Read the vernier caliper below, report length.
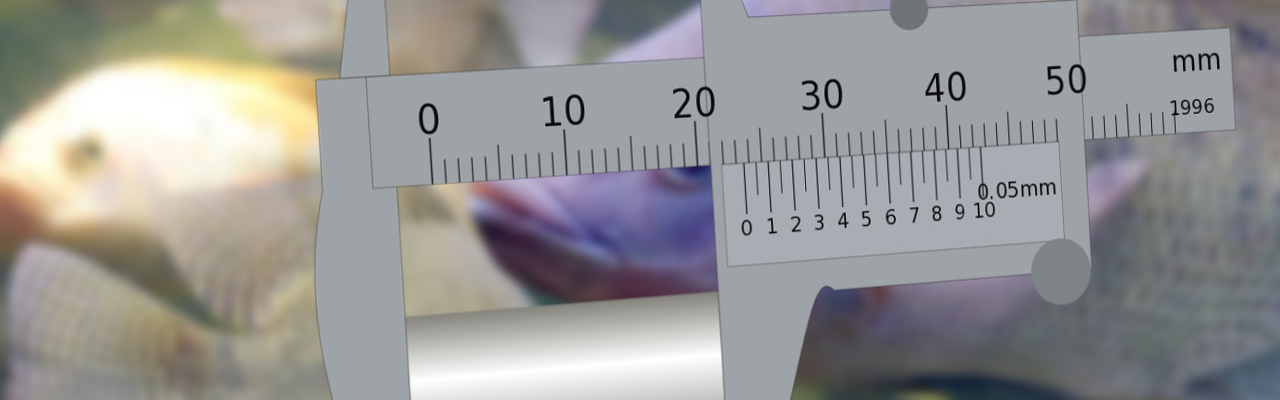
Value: 23.6 mm
